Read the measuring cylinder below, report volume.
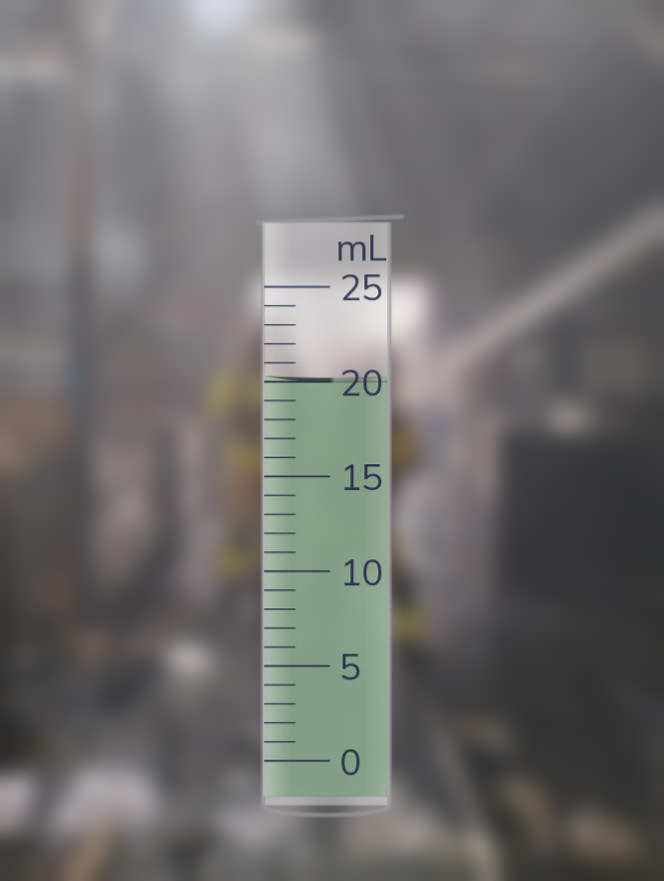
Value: 20 mL
